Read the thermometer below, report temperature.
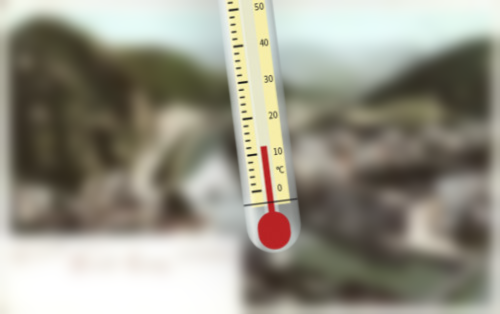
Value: 12 °C
